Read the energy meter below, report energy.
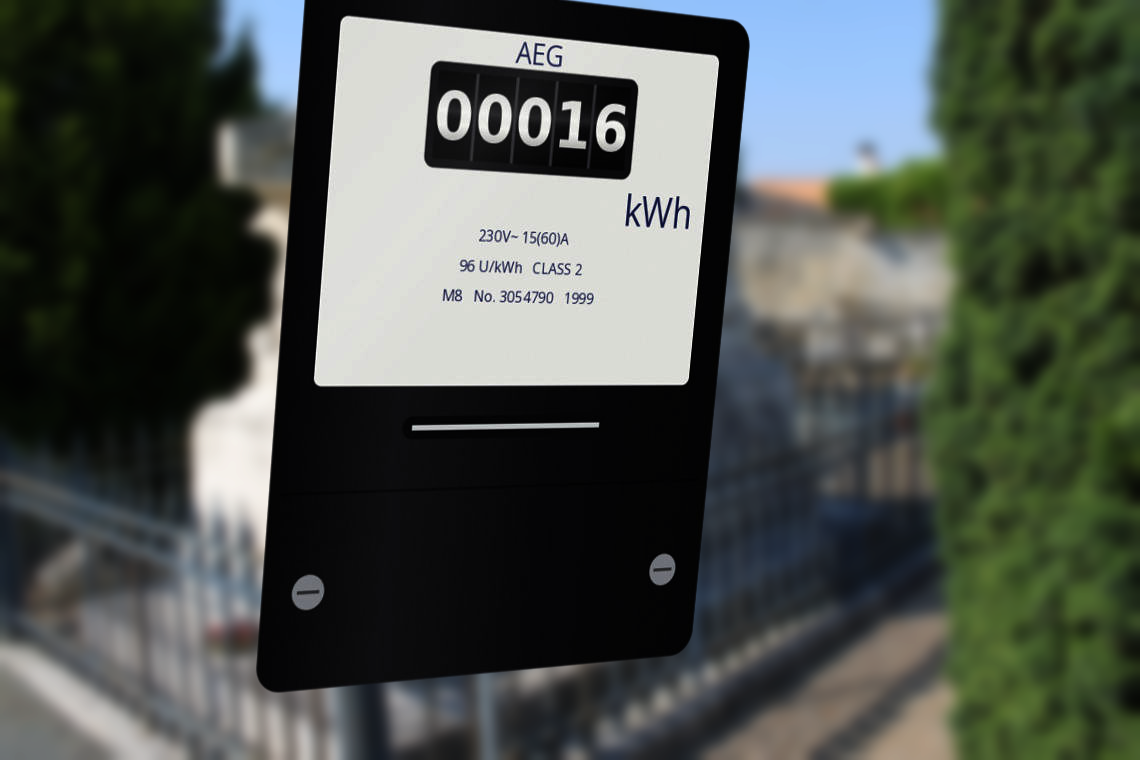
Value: 16 kWh
